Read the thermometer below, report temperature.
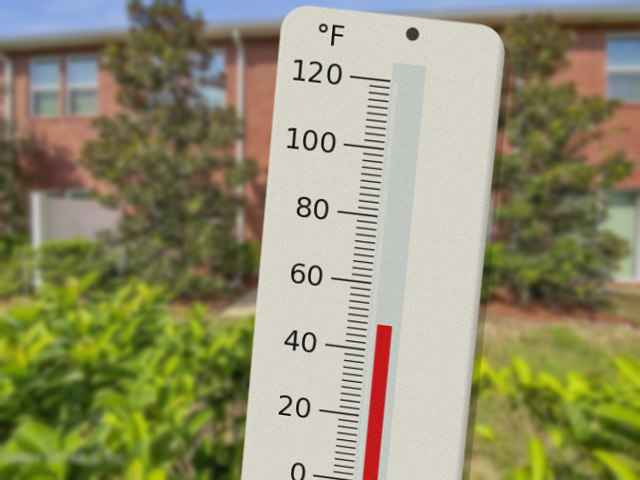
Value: 48 °F
